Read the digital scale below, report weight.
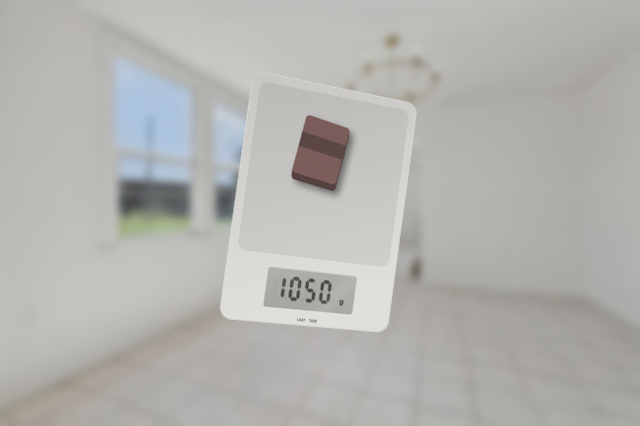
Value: 1050 g
